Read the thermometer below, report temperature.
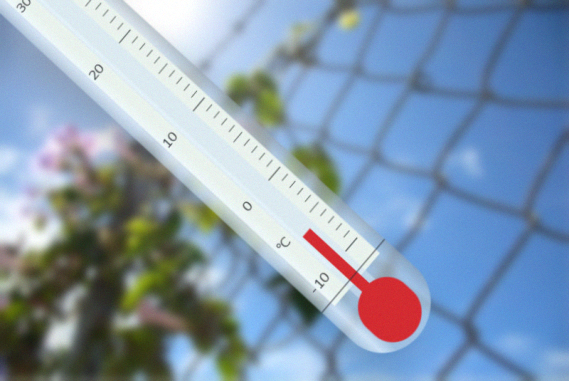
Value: -6 °C
